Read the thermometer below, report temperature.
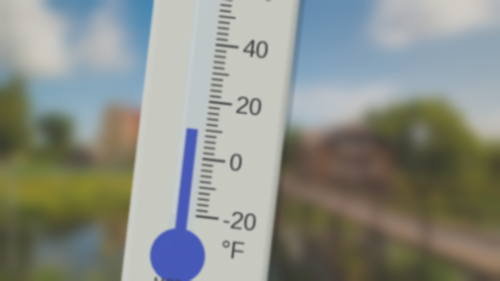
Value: 10 °F
